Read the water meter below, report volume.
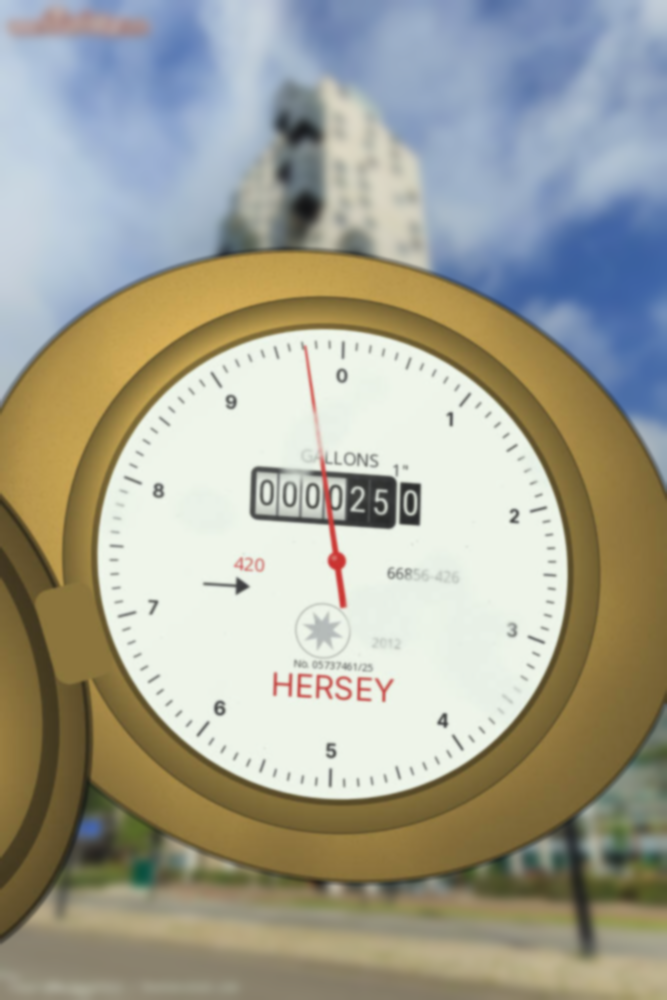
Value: 249.7 gal
